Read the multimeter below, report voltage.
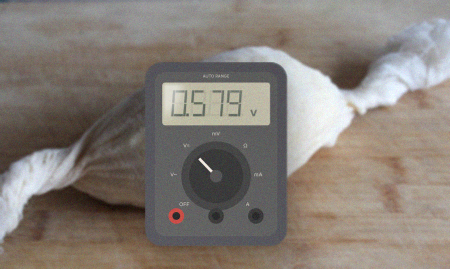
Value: 0.579 V
